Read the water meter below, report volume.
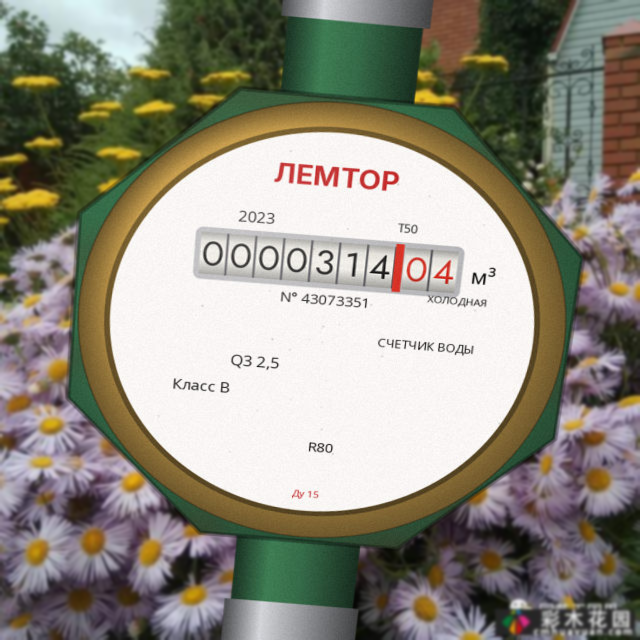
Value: 314.04 m³
